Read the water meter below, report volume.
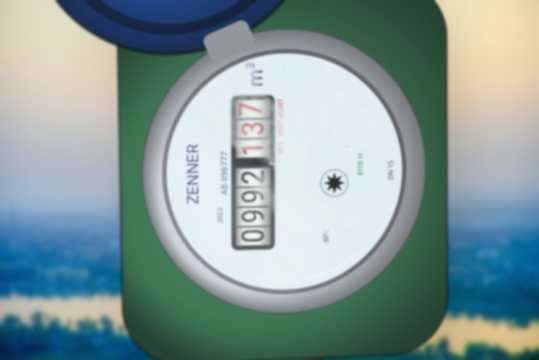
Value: 992.137 m³
